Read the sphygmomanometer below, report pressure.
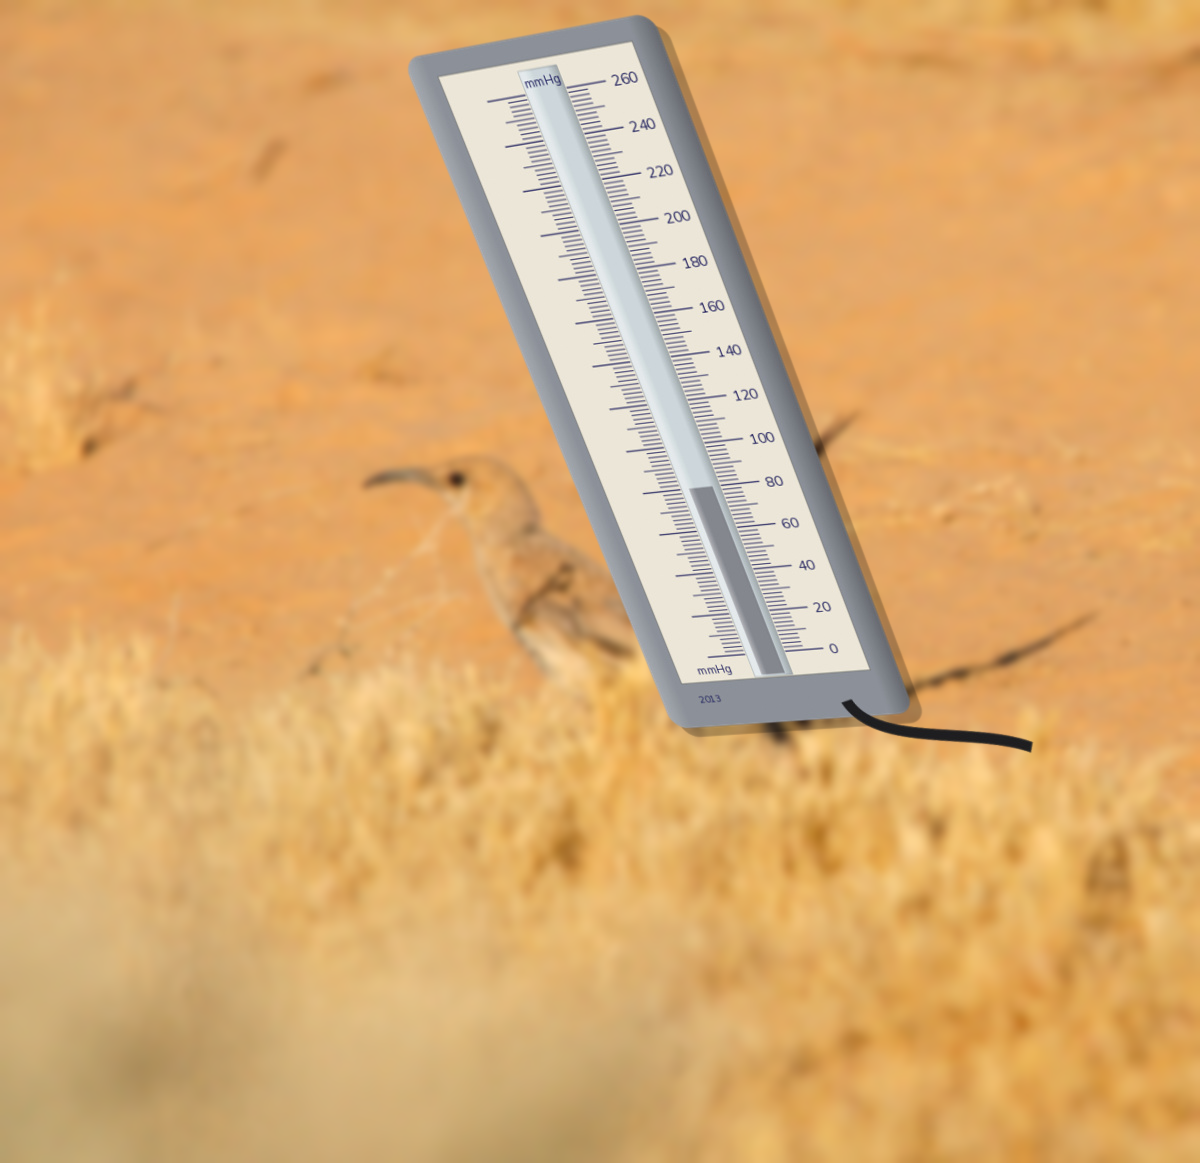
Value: 80 mmHg
